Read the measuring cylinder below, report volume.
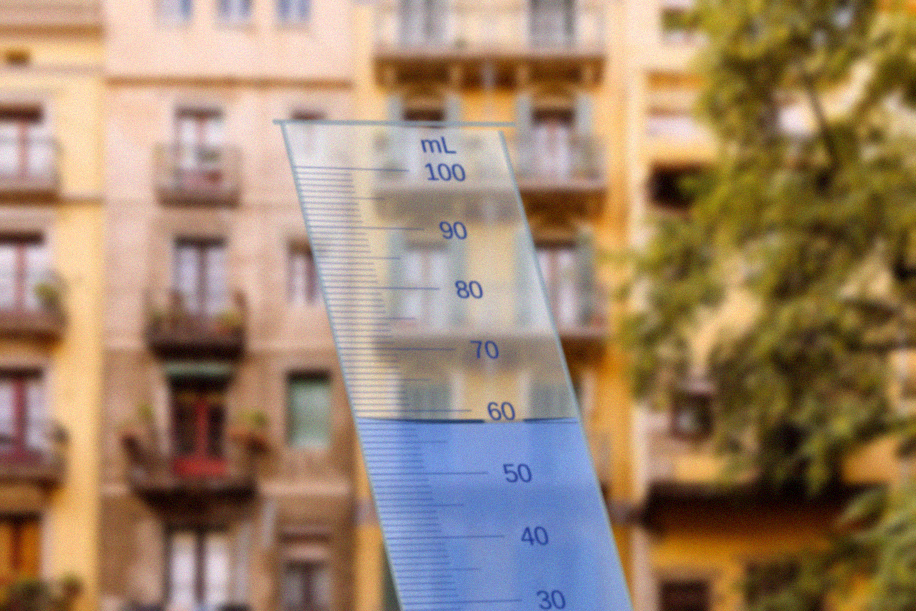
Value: 58 mL
